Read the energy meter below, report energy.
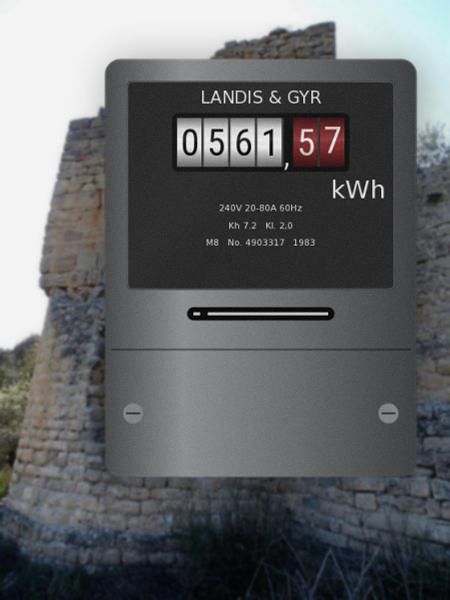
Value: 561.57 kWh
